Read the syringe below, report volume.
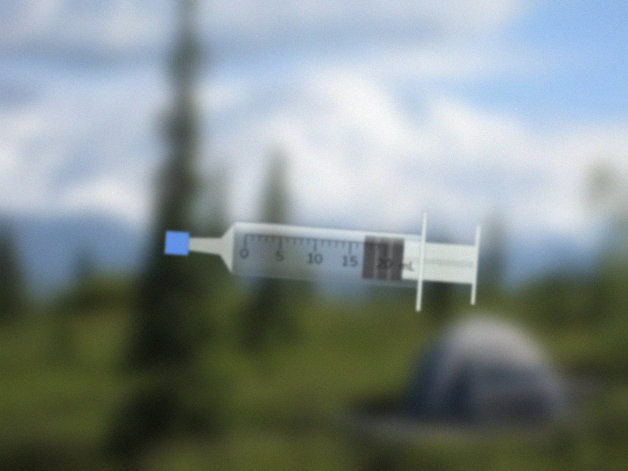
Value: 17 mL
